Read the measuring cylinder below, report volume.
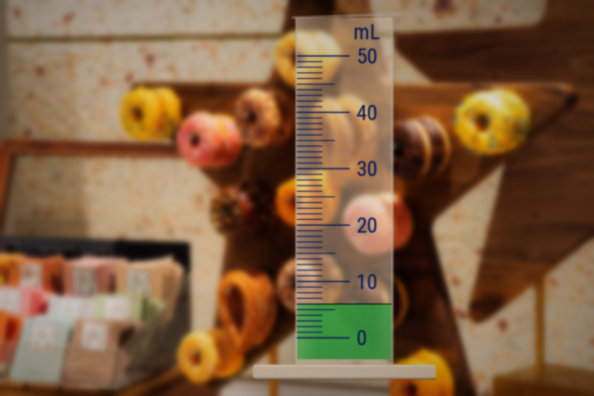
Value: 6 mL
